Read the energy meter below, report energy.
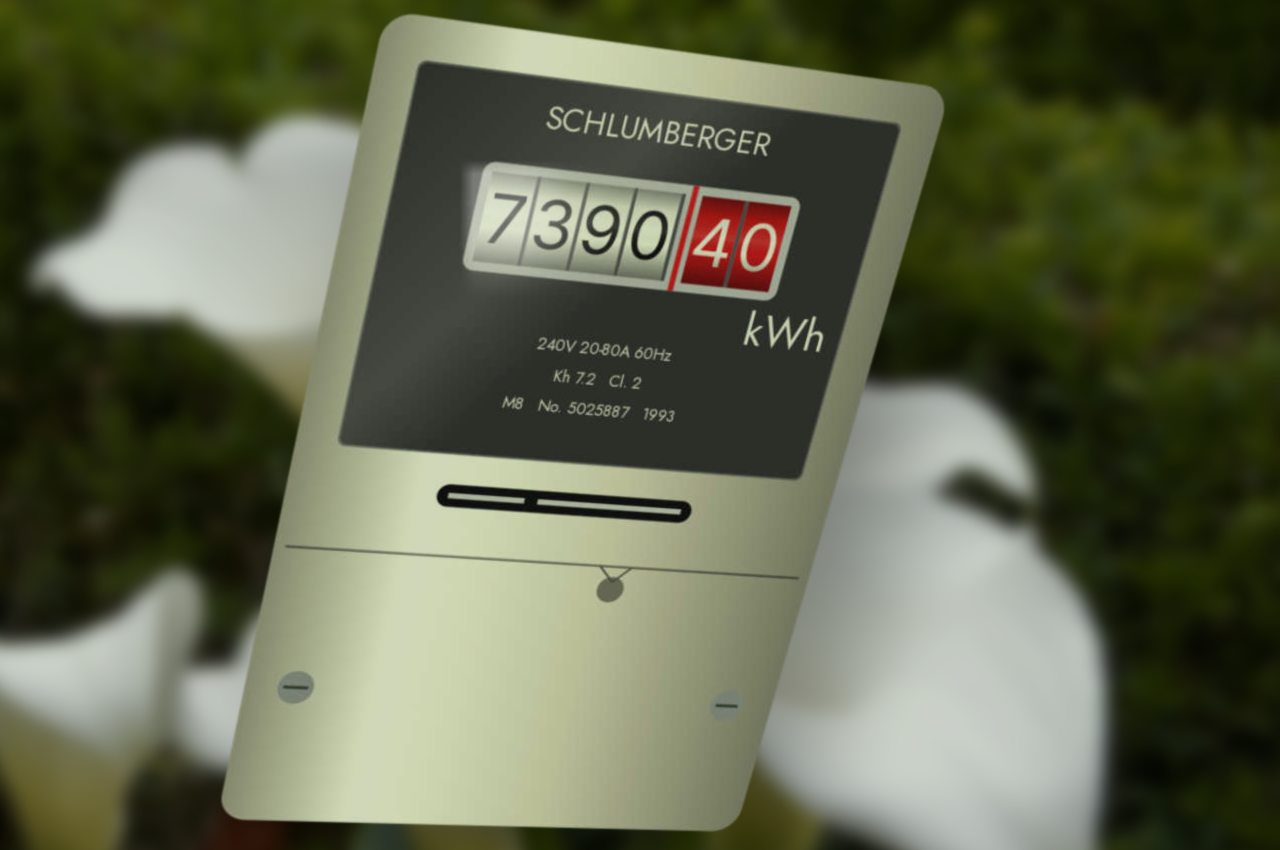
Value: 7390.40 kWh
